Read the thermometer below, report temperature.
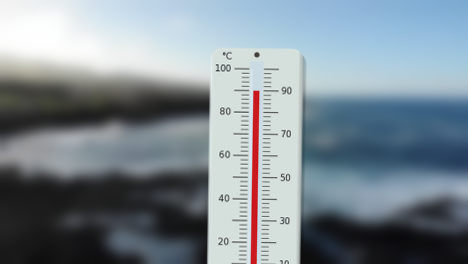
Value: 90 °C
